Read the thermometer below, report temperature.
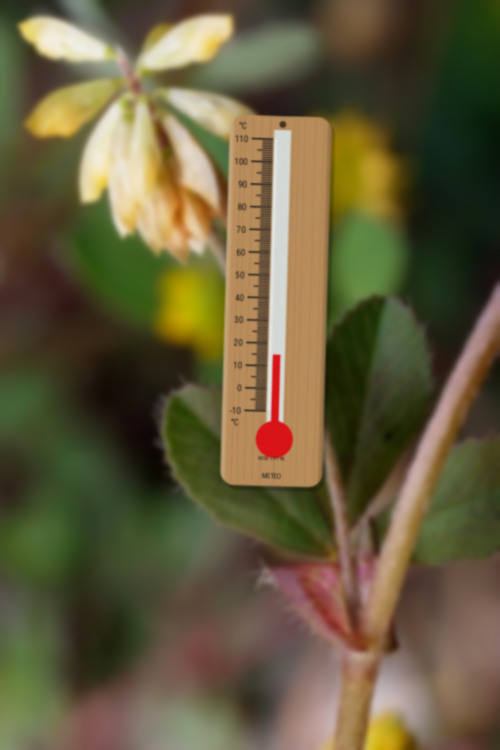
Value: 15 °C
